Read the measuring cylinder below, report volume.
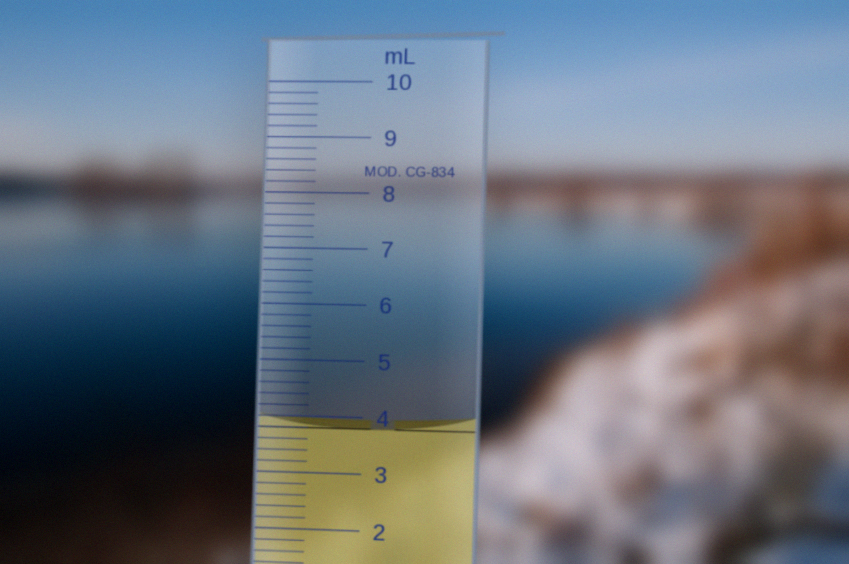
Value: 3.8 mL
